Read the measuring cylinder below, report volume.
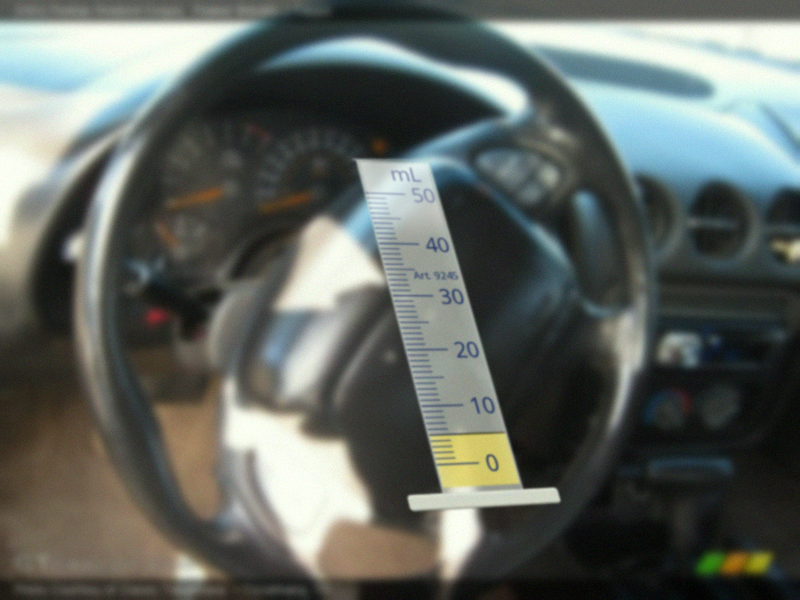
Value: 5 mL
